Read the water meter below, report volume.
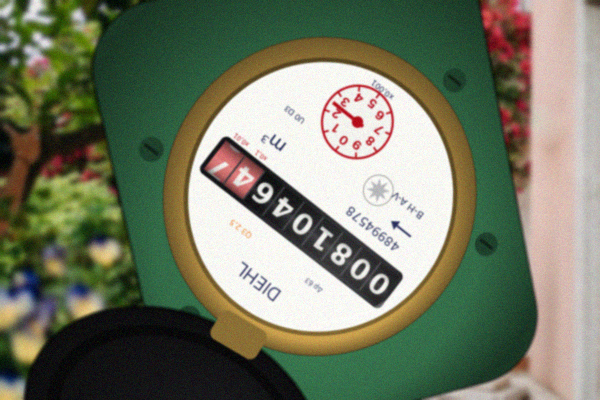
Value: 81046.472 m³
